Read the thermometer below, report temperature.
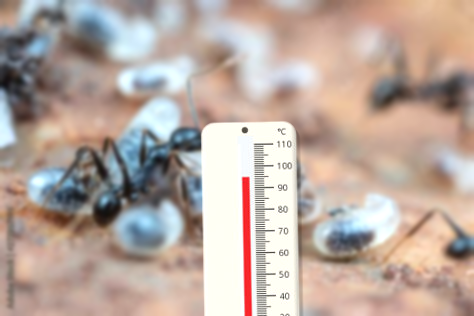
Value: 95 °C
